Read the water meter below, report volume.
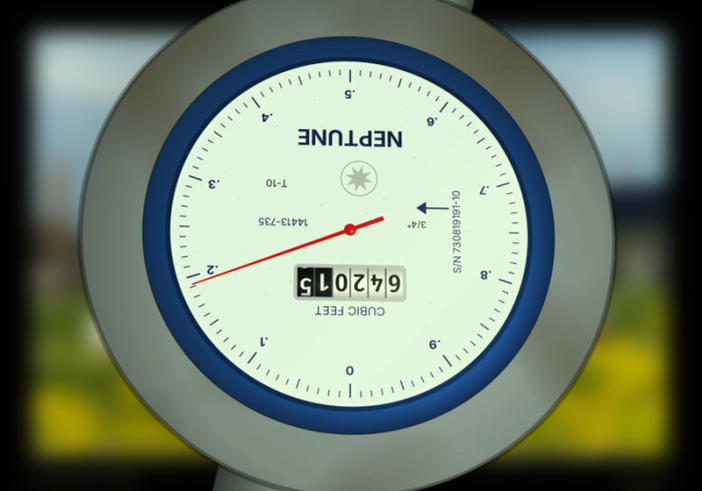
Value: 642015.19 ft³
